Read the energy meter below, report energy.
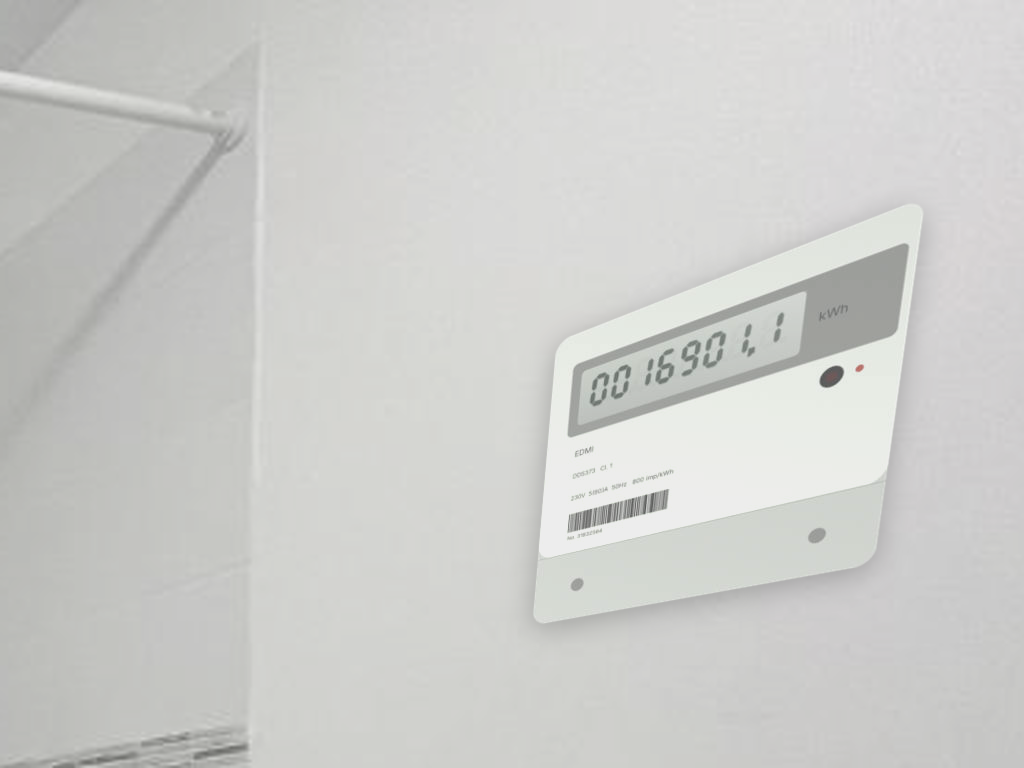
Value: 16901.1 kWh
